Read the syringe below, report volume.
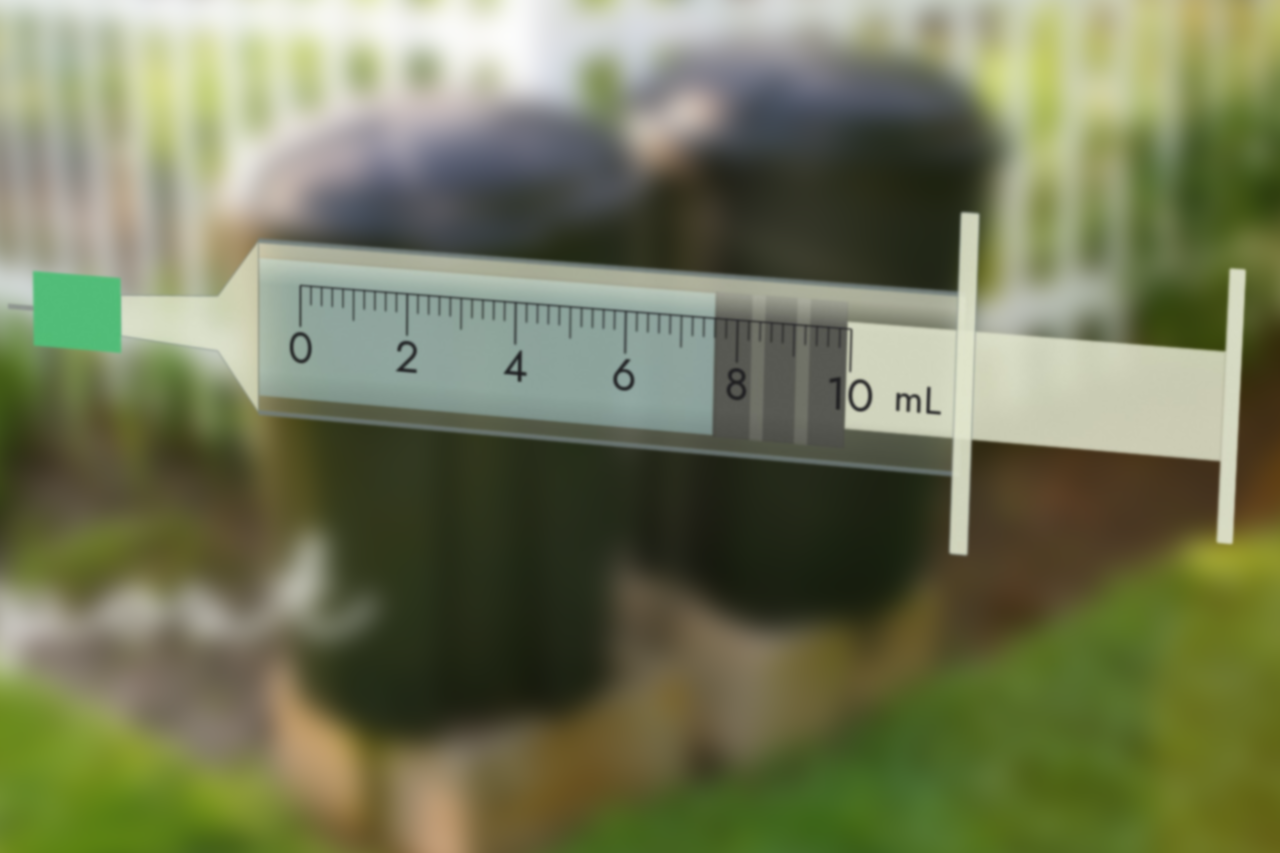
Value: 7.6 mL
